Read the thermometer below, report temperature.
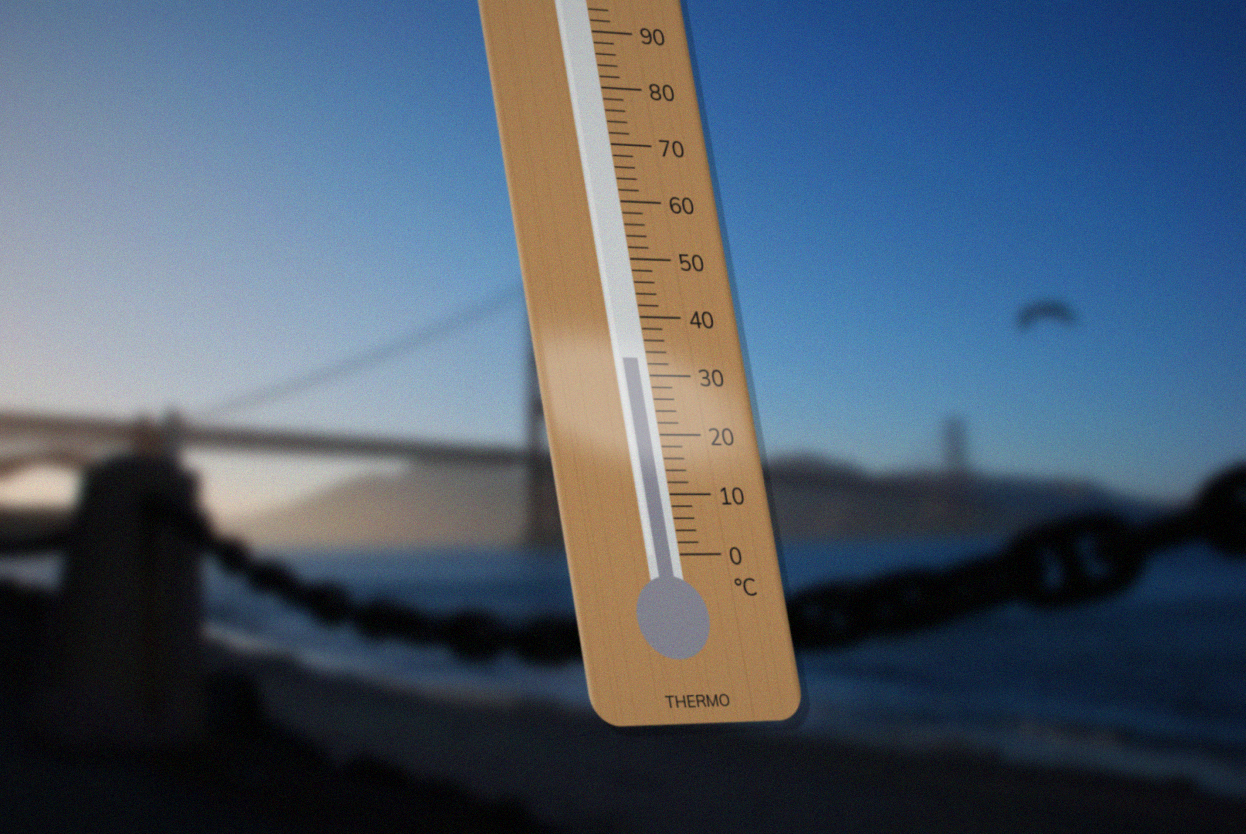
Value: 33 °C
